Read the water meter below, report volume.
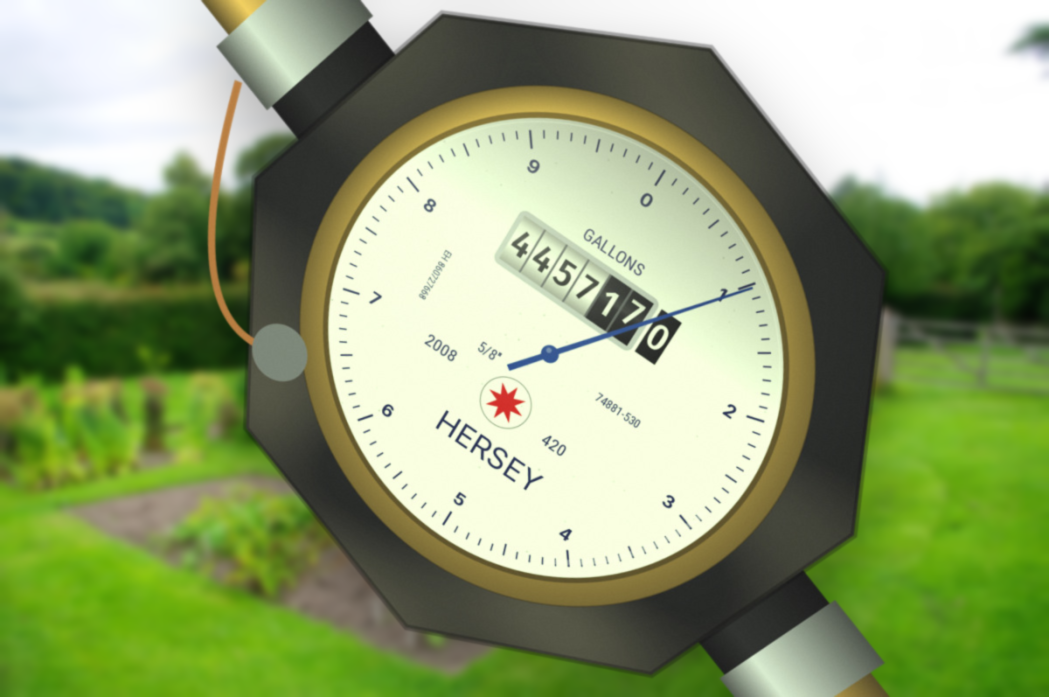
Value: 4457171.0 gal
